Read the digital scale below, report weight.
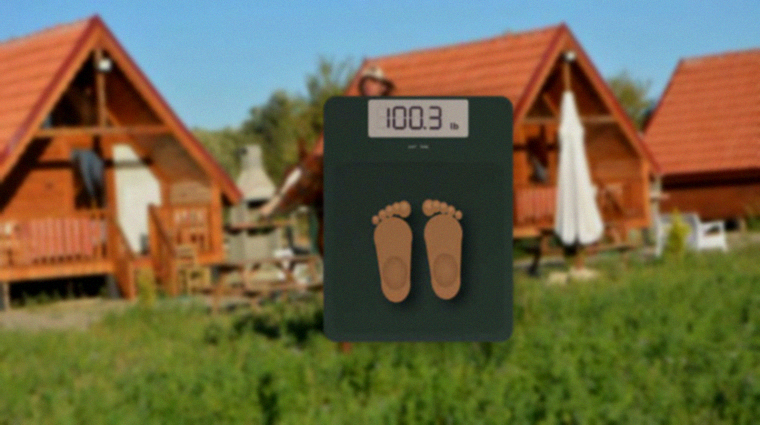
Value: 100.3 lb
